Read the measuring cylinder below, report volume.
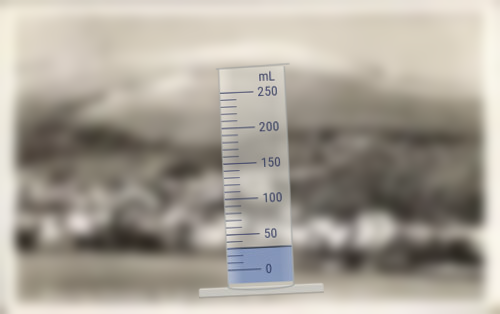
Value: 30 mL
